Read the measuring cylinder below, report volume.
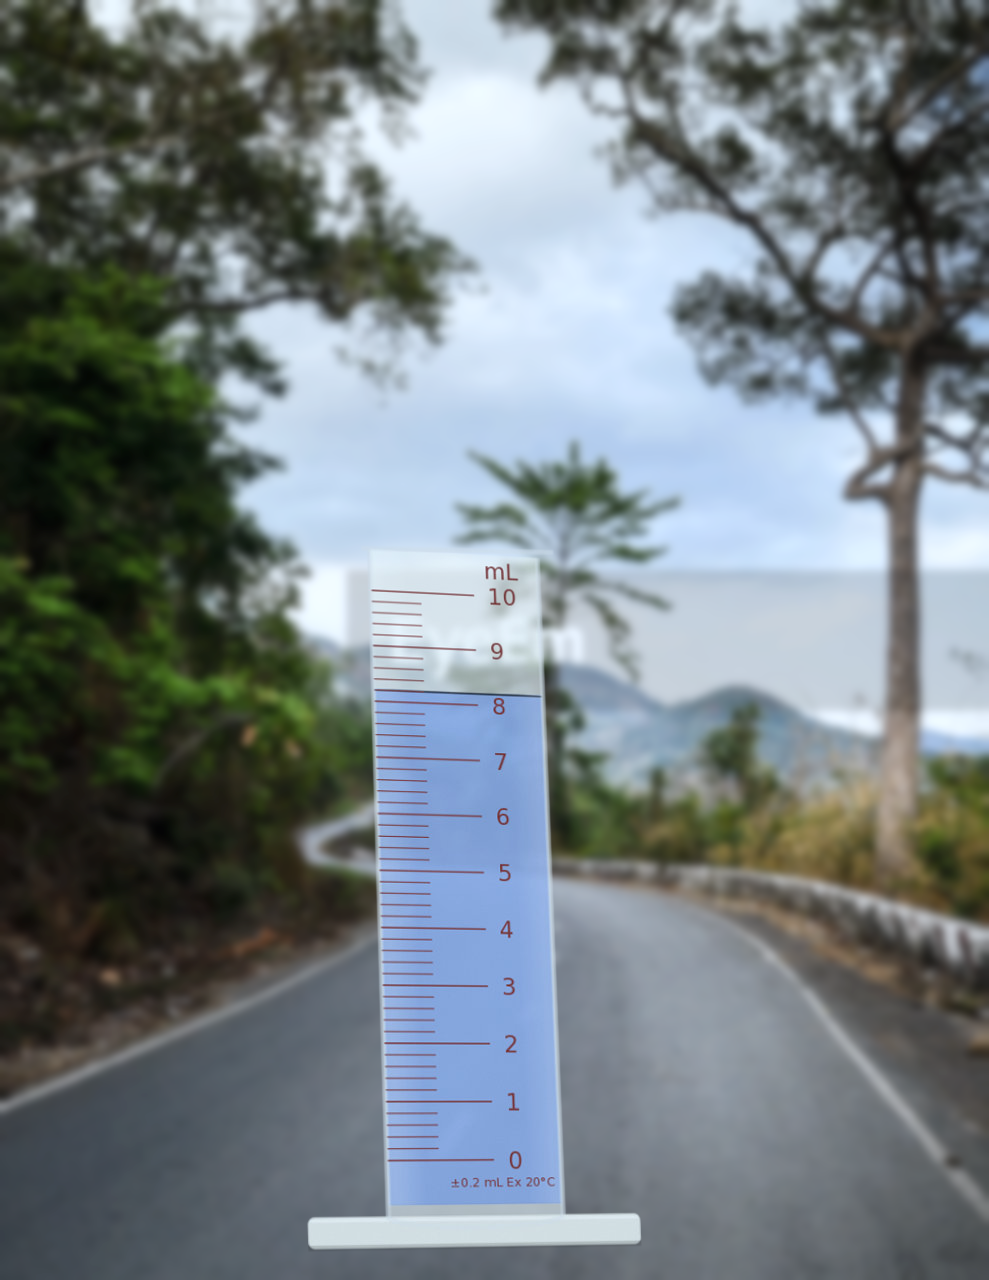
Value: 8.2 mL
